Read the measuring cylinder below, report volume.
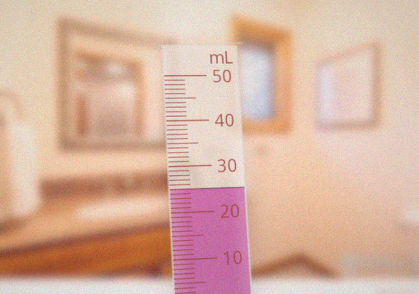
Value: 25 mL
